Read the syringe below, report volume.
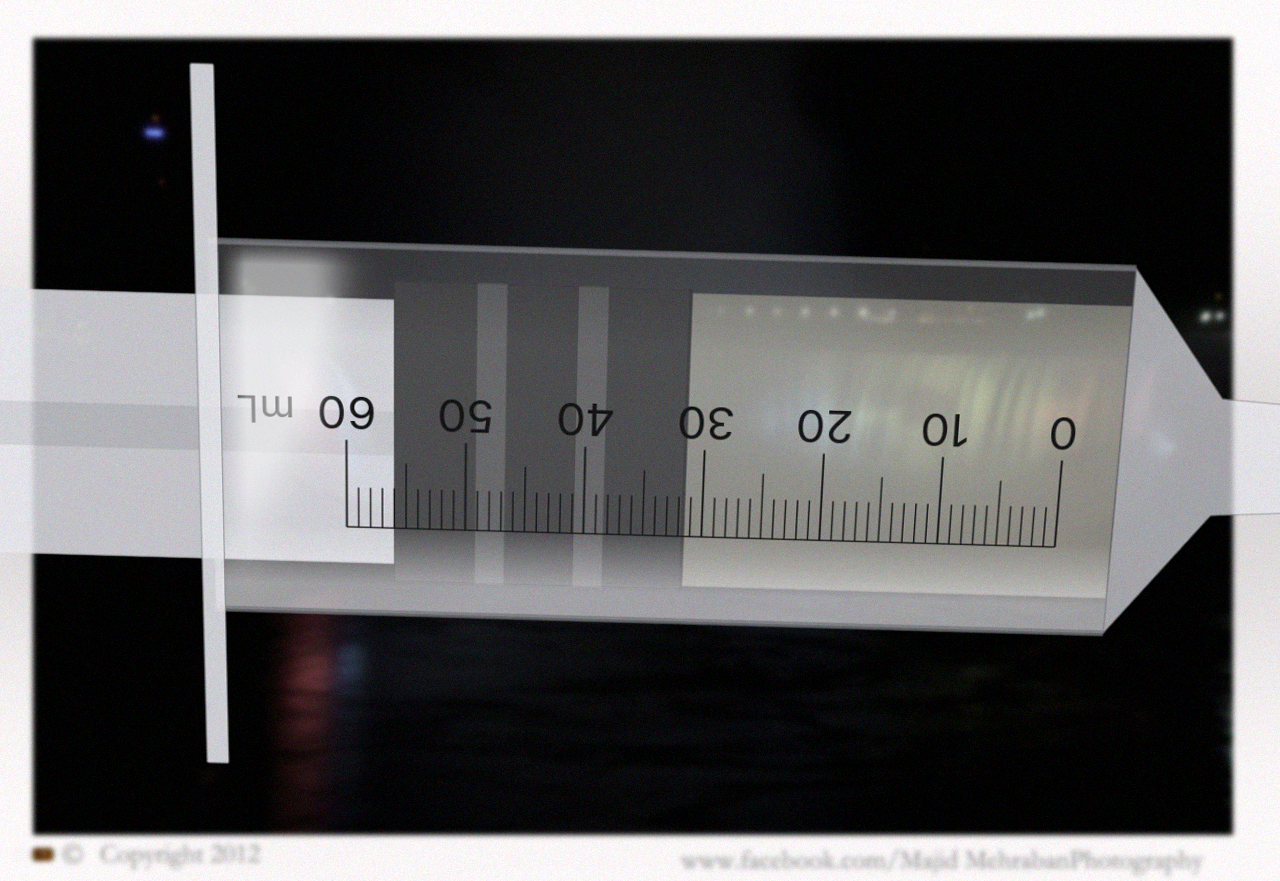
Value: 31.5 mL
